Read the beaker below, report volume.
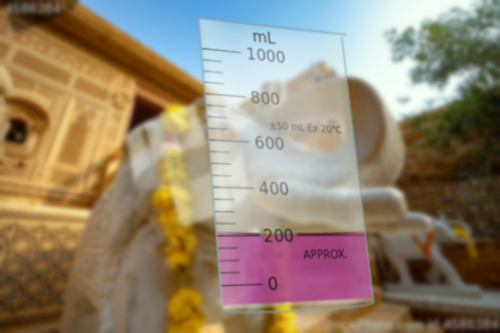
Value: 200 mL
